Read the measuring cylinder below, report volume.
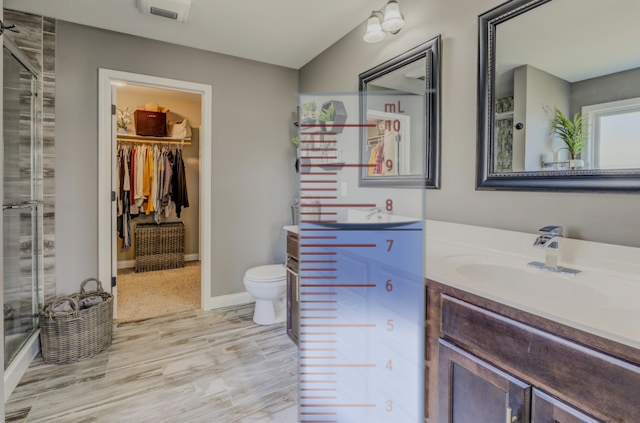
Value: 7.4 mL
